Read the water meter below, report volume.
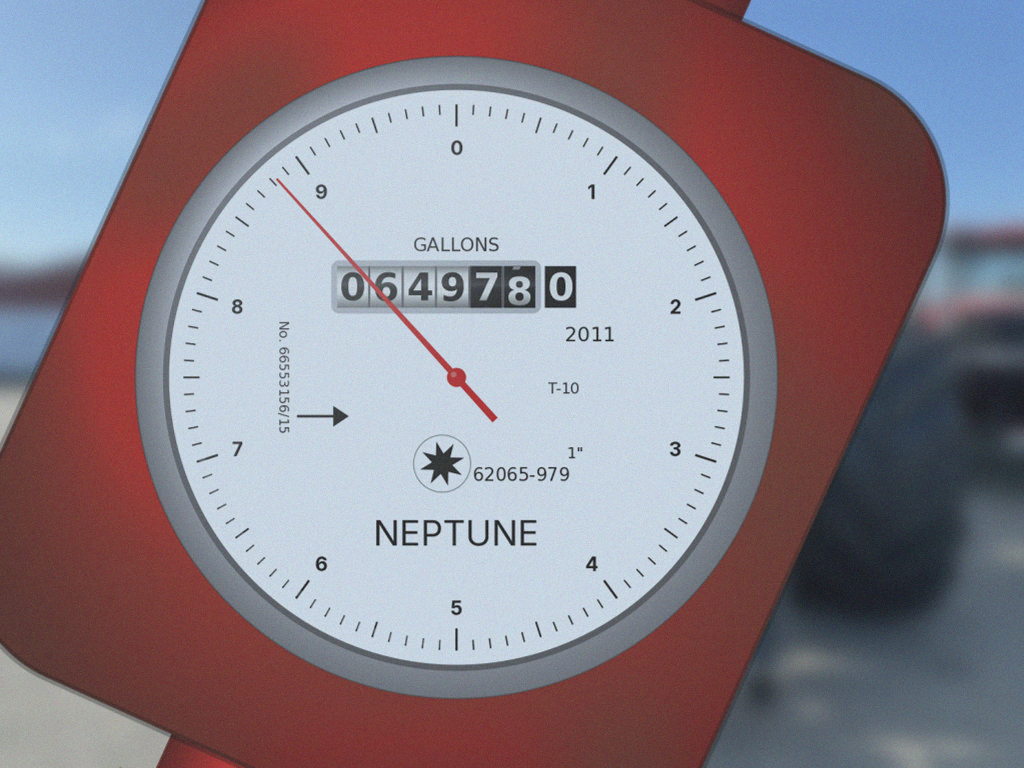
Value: 649778.8 gal
